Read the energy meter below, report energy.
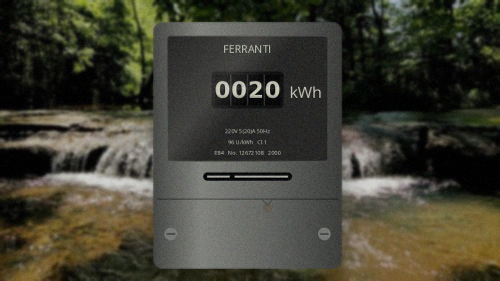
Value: 20 kWh
